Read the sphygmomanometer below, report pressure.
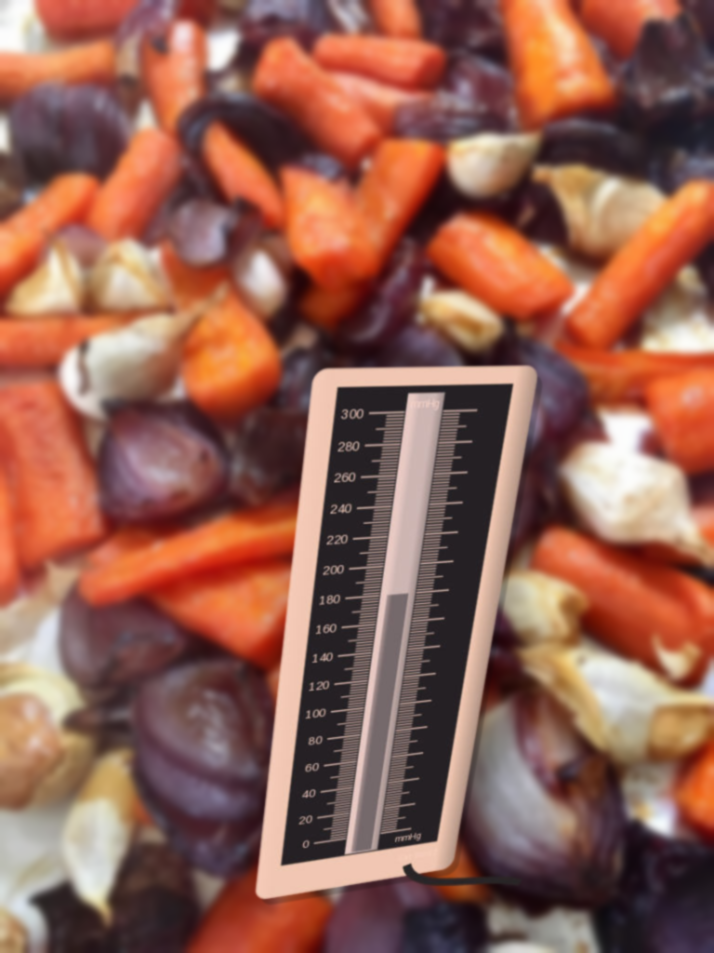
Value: 180 mmHg
